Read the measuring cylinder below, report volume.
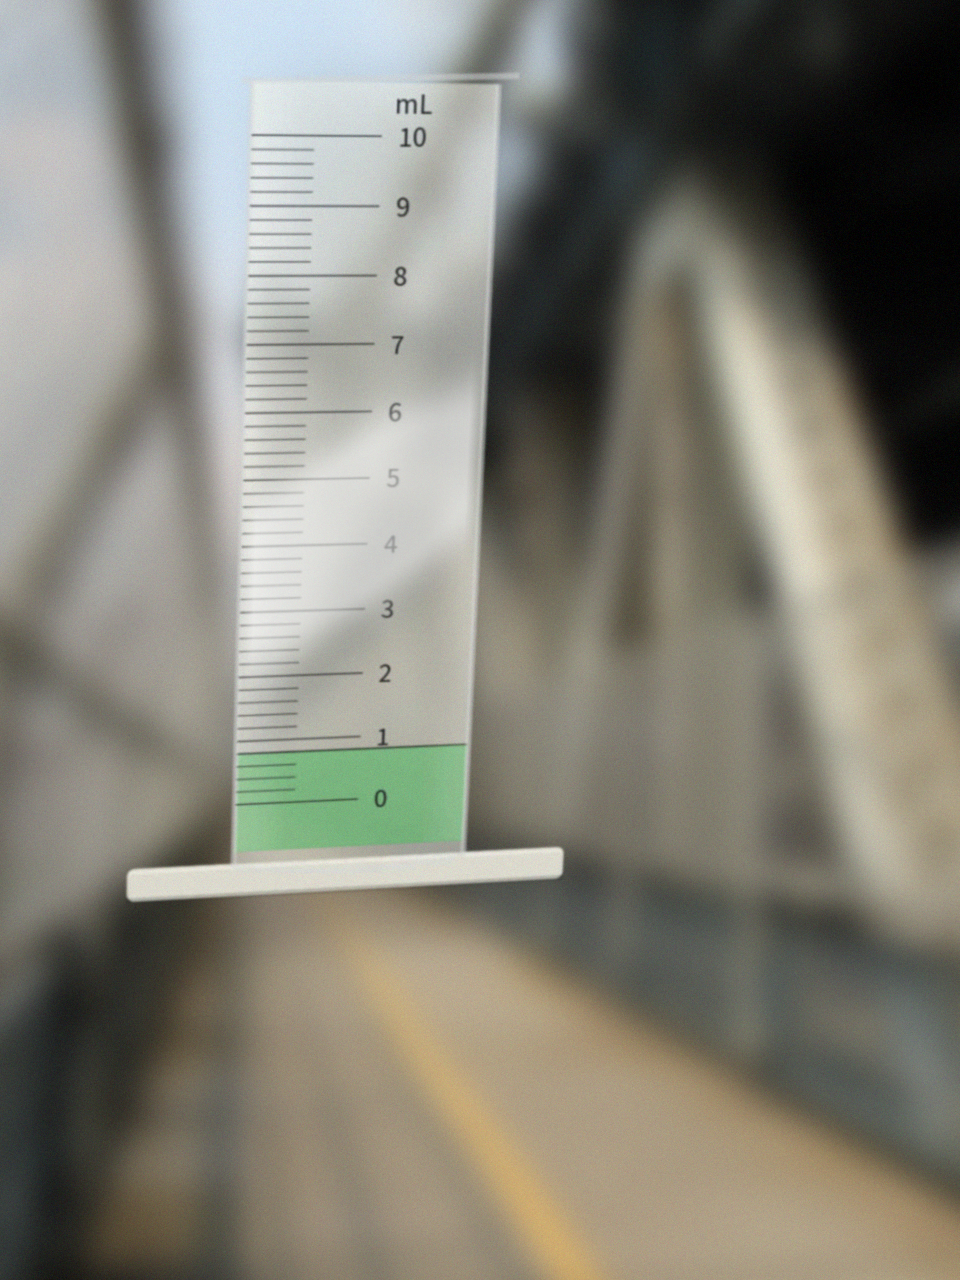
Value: 0.8 mL
